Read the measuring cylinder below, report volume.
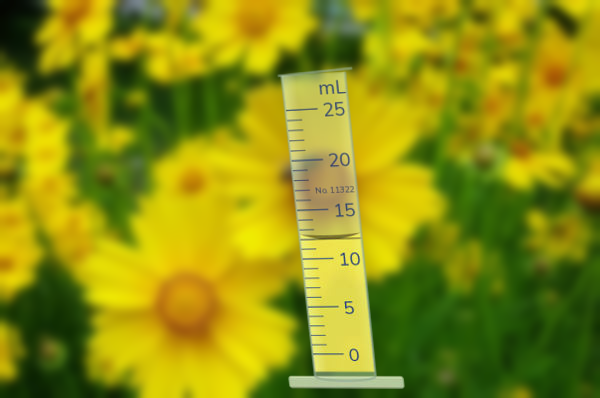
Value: 12 mL
